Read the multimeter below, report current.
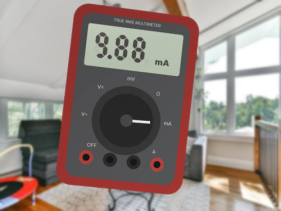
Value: 9.88 mA
